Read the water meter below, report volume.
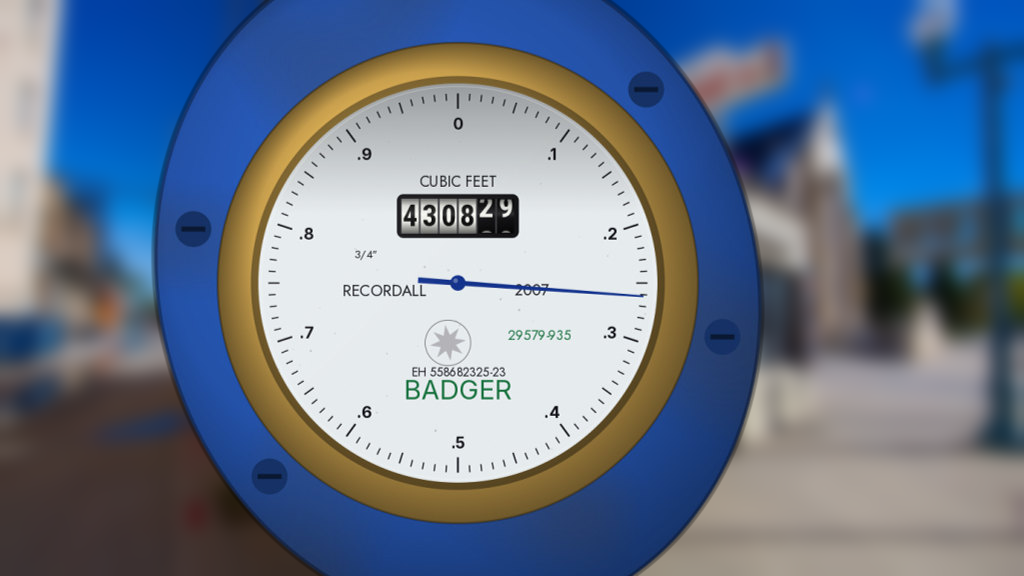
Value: 430829.26 ft³
